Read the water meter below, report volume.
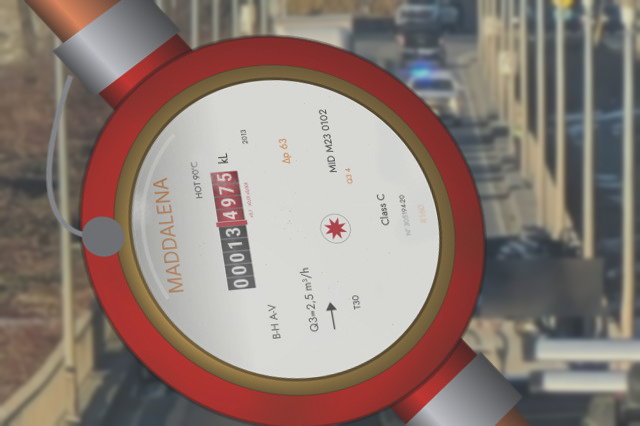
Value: 13.4975 kL
